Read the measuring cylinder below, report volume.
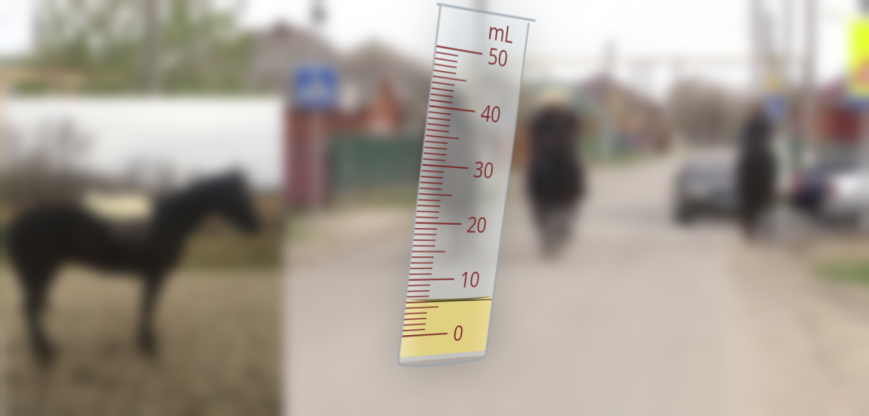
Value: 6 mL
